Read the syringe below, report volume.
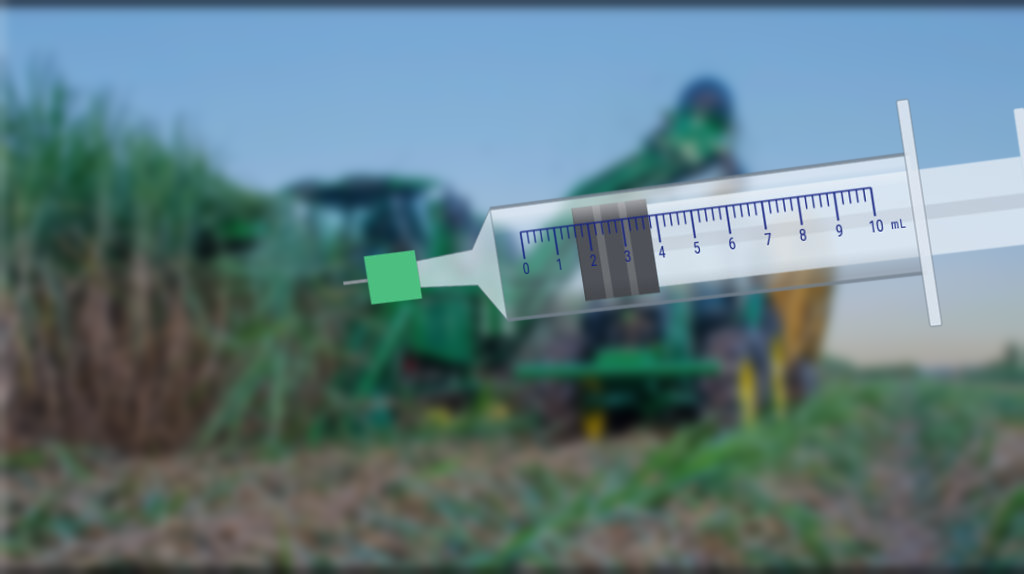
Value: 1.6 mL
